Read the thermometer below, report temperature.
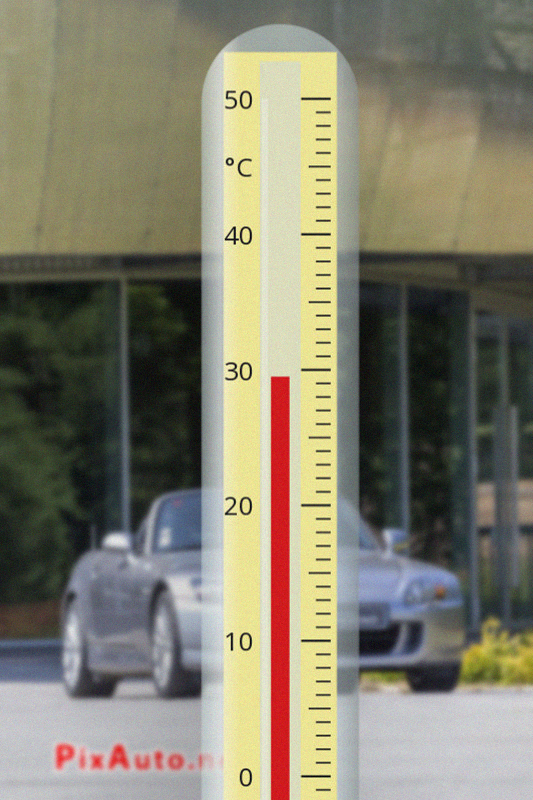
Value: 29.5 °C
